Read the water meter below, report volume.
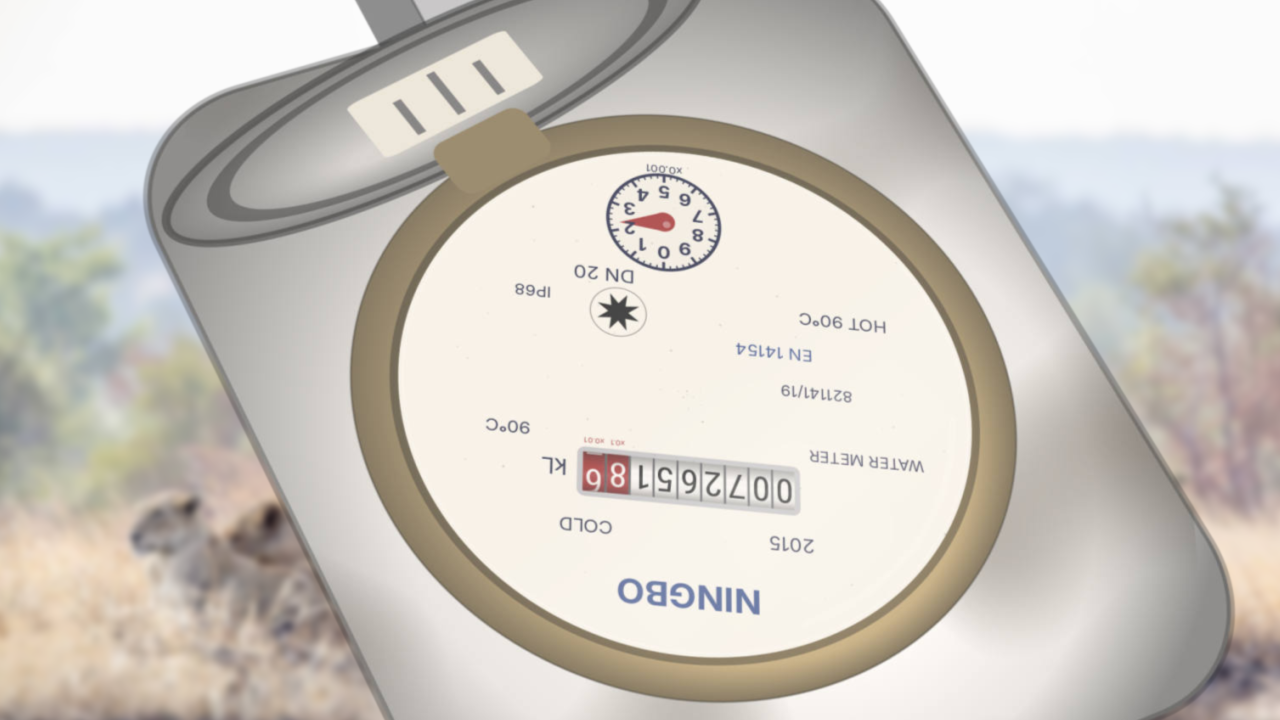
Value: 72651.862 kL
